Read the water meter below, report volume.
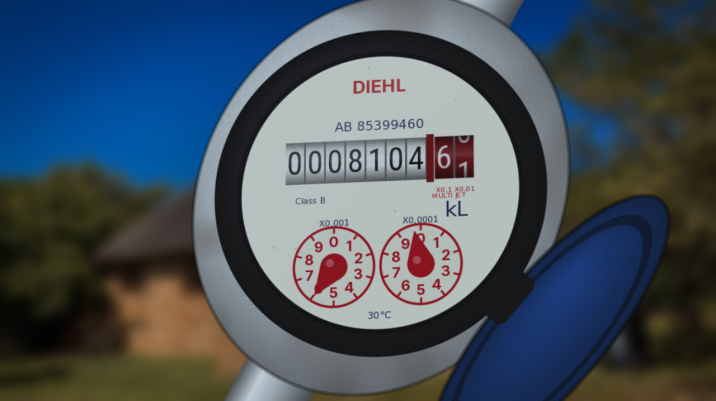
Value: 8104.6059 kL
